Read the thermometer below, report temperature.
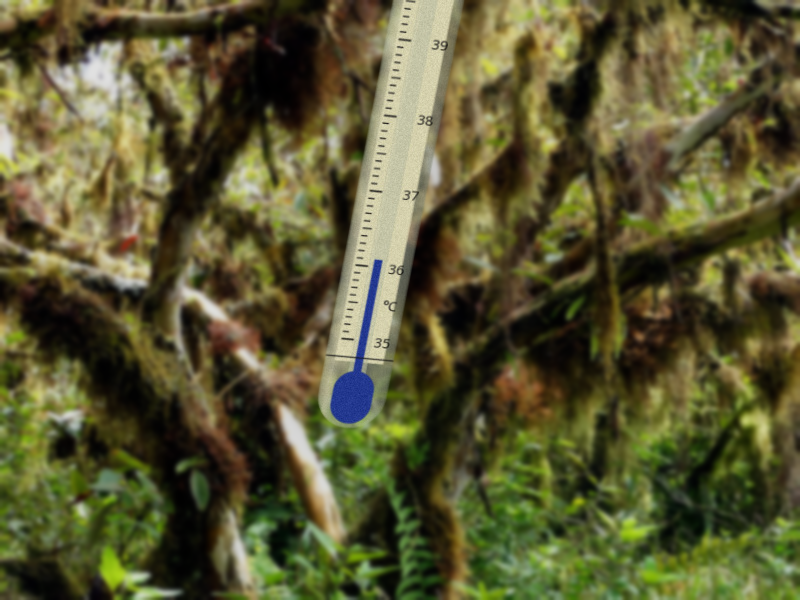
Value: 36.1 °C
